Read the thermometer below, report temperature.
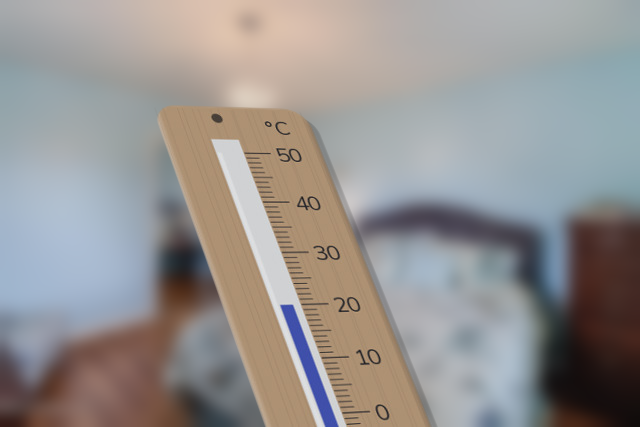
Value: 20 °C
